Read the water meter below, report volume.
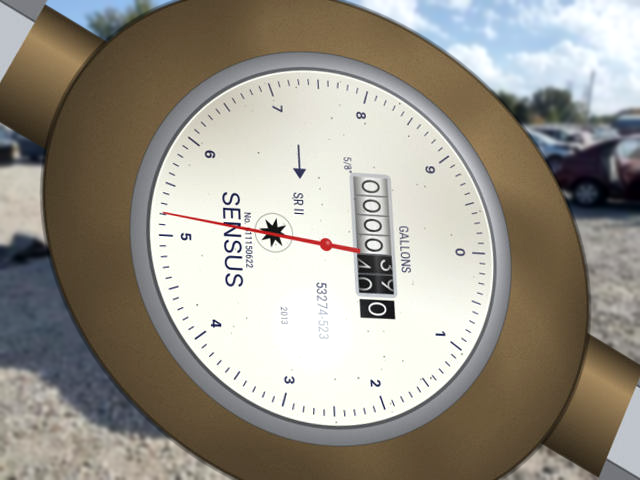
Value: 395.2 gal
